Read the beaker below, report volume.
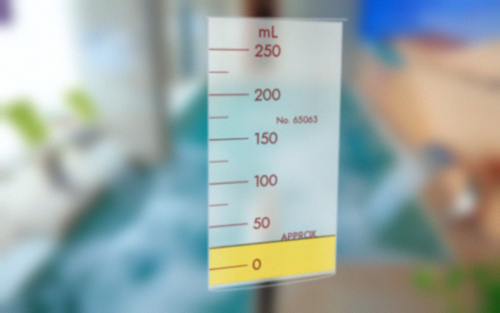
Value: 25 mL
